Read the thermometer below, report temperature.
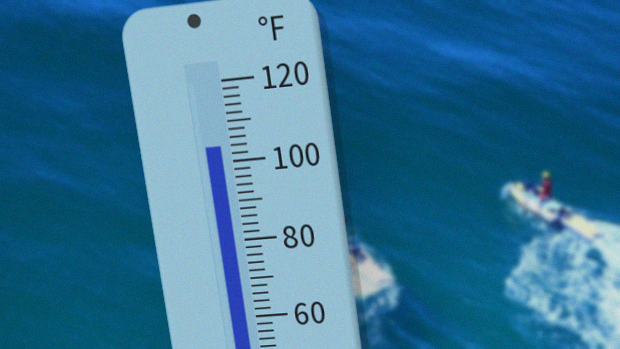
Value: 104 °F
